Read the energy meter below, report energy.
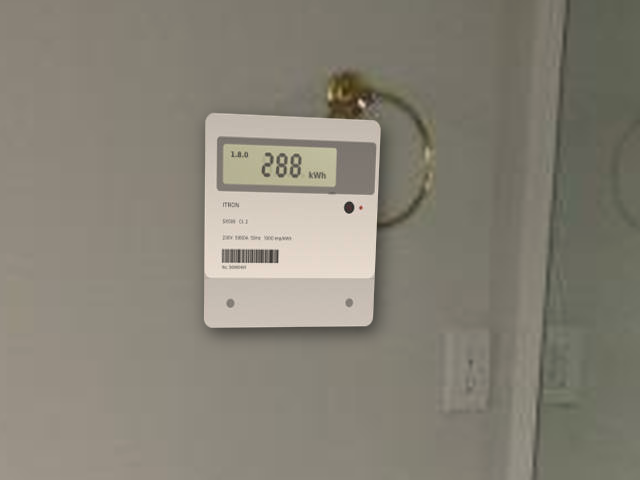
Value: 288 kWh
